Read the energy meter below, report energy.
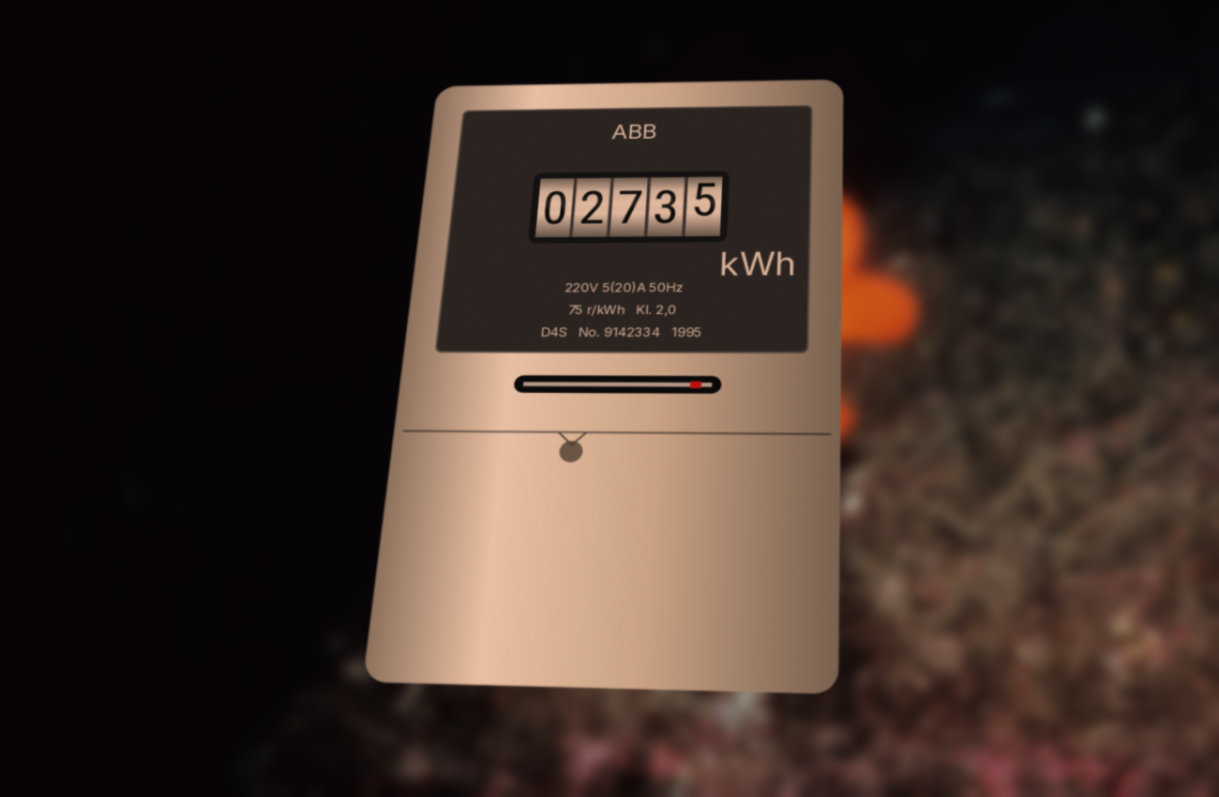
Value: 2735 kWh
